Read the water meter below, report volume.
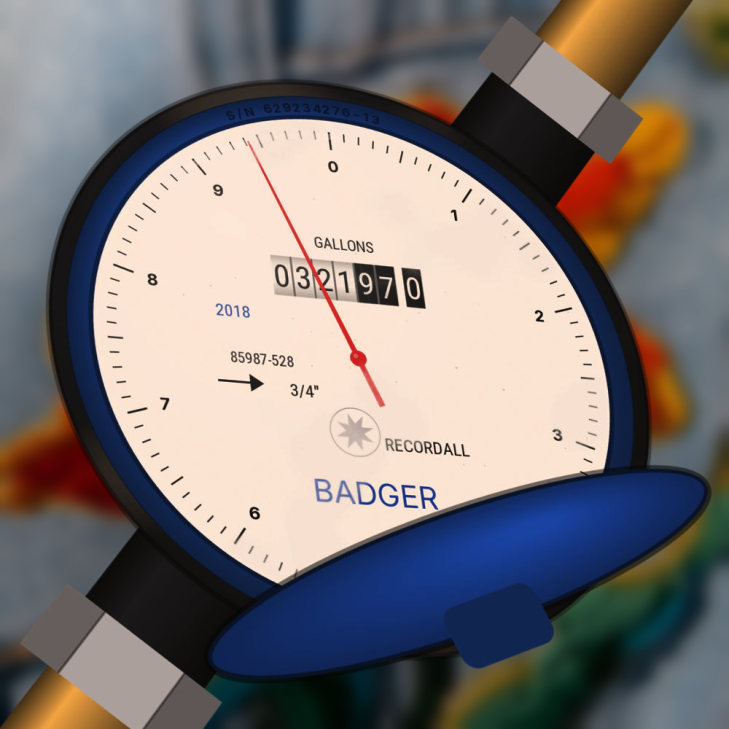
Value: 321969.4 gal
